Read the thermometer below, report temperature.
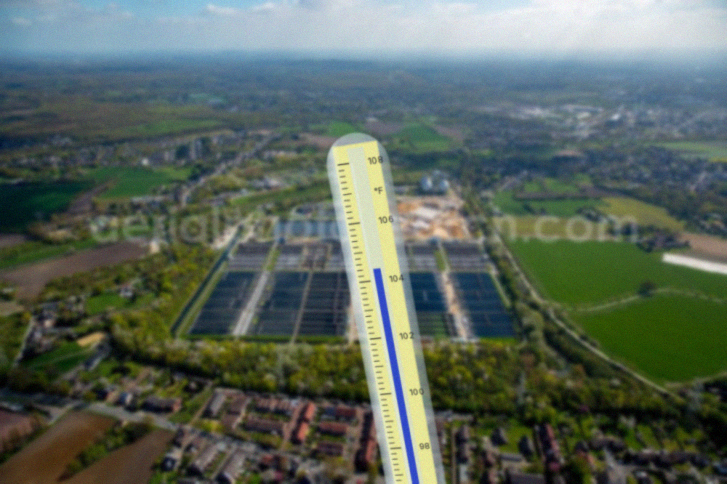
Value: 104.4 °F
